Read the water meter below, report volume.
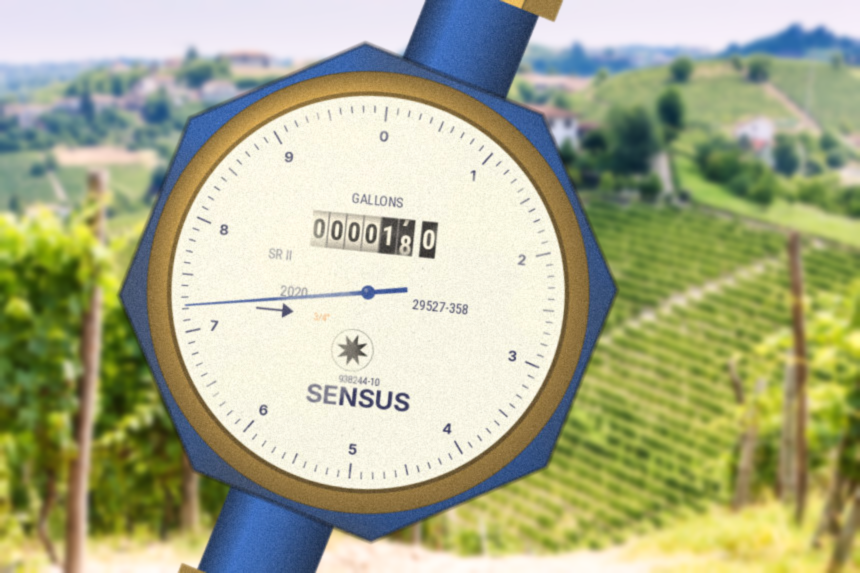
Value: 177.2 gal
